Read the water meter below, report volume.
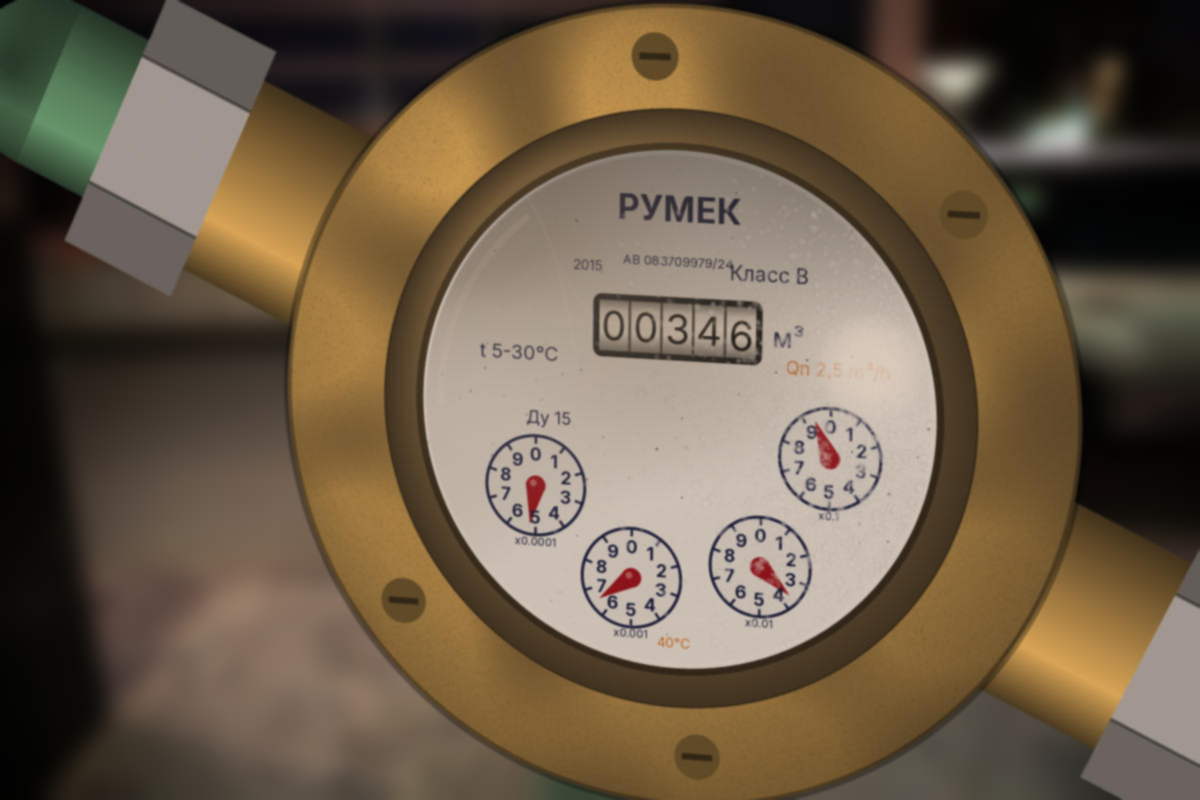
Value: 345.9365 m³
